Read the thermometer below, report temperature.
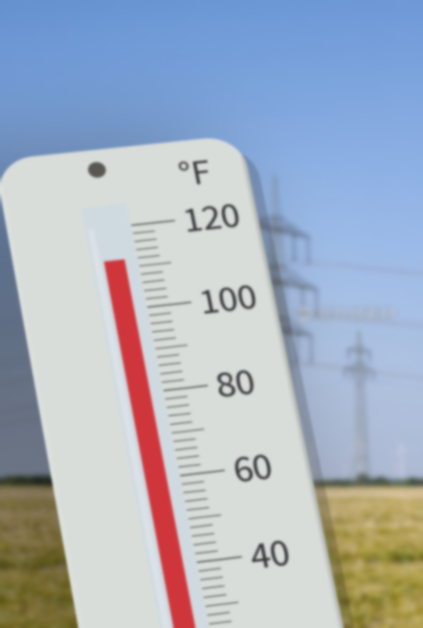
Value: 112 °F
